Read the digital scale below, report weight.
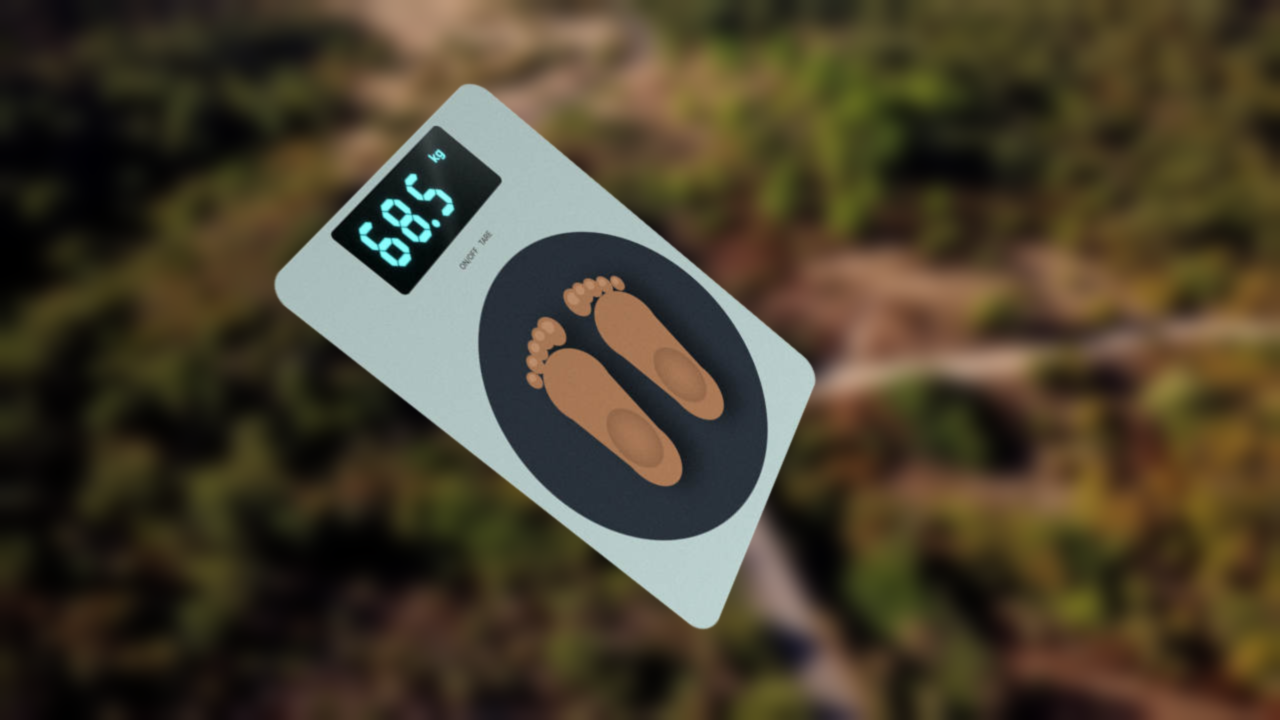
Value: 68.5 kg
